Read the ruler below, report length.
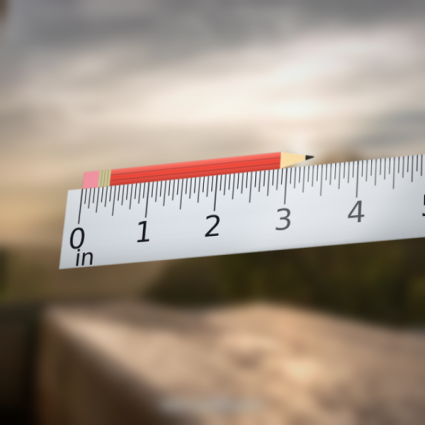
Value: 3.375 in
